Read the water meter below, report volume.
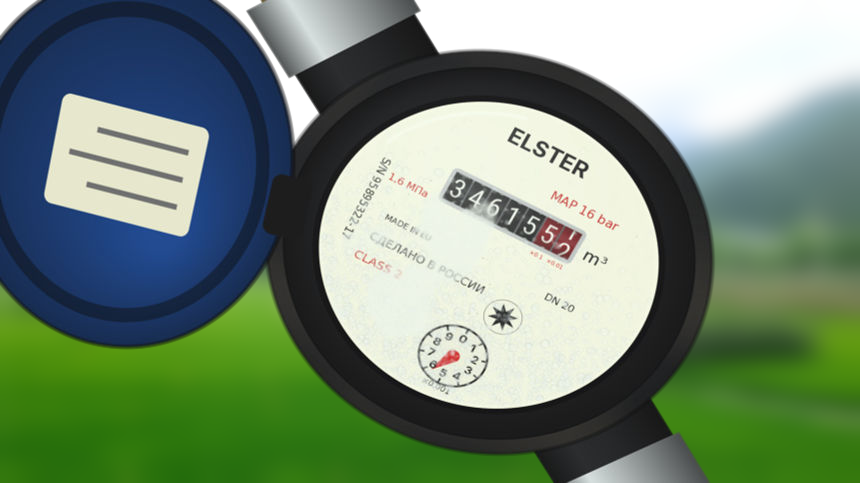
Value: 34615.515 m³
